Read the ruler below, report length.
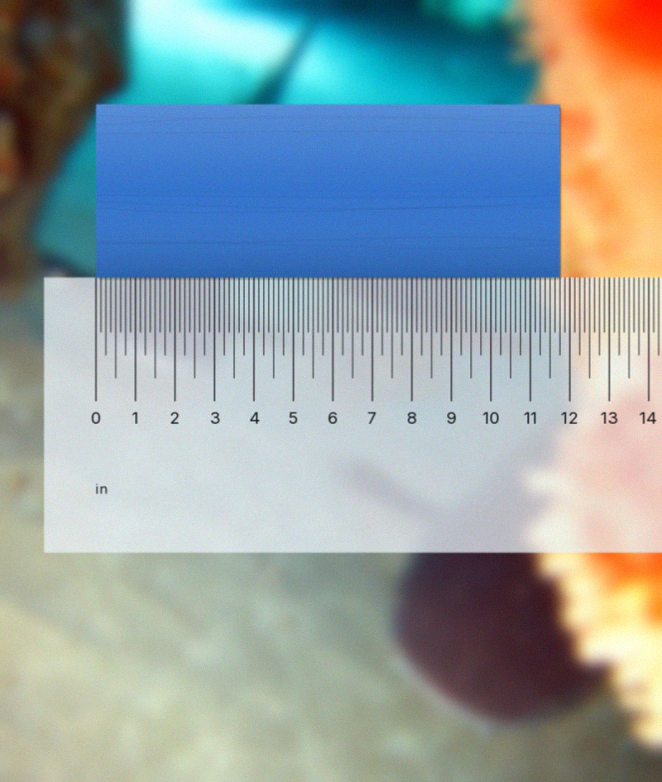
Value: 11.75 in
